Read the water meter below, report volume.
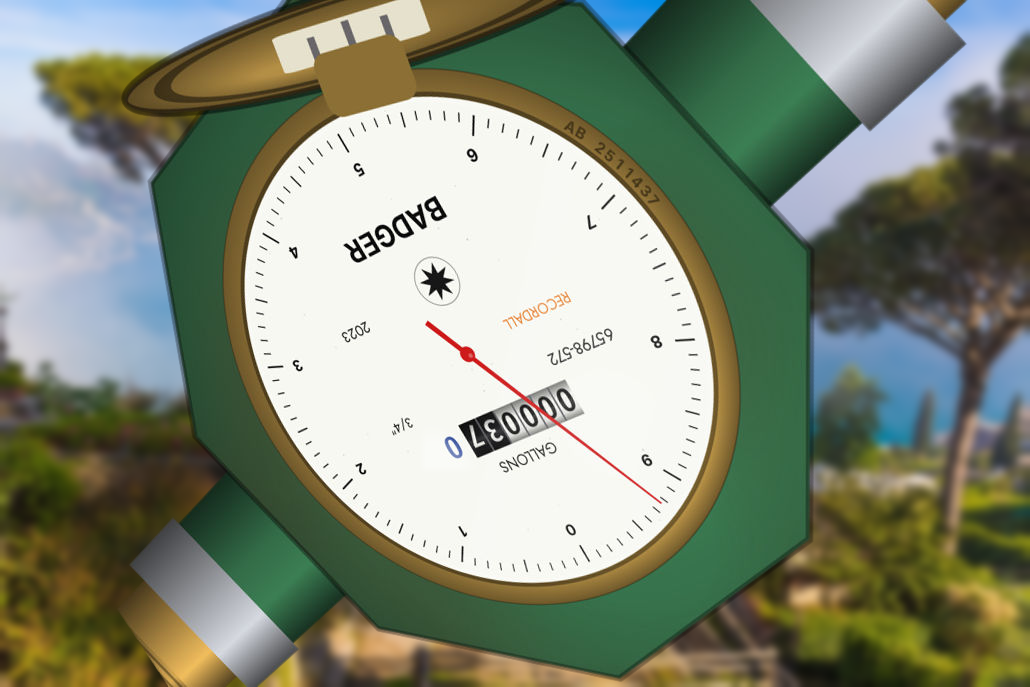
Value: 369.2 gal
